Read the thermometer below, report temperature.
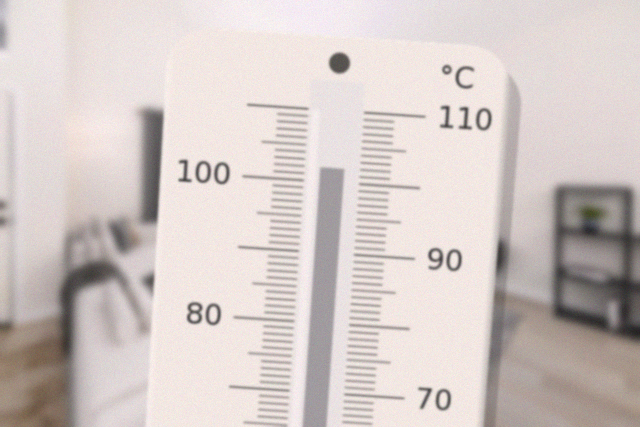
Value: 102 °C
